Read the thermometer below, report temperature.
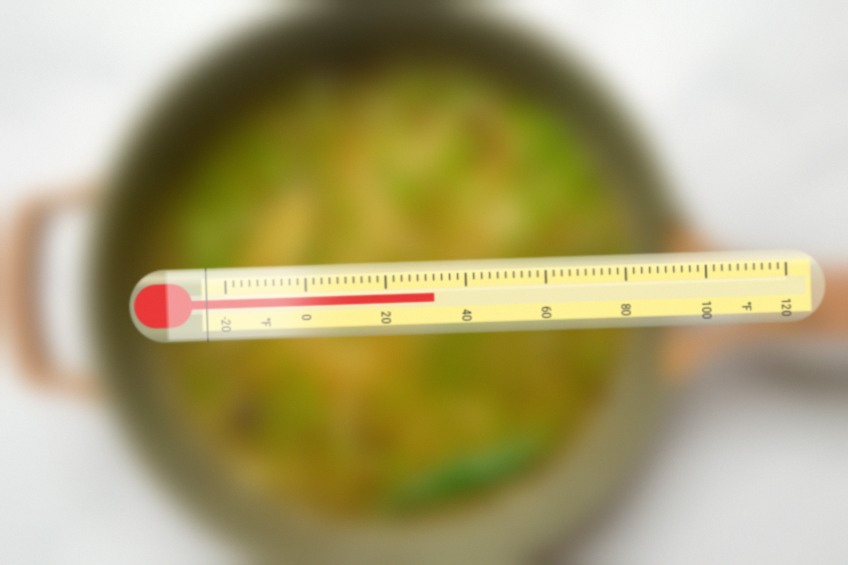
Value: 32 °F
